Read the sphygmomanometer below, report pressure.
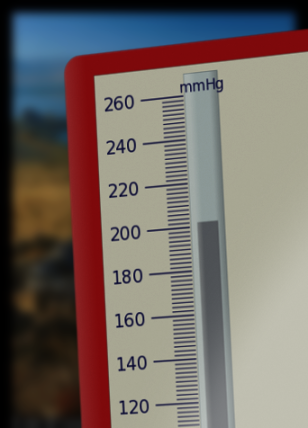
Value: 202 mmHg
